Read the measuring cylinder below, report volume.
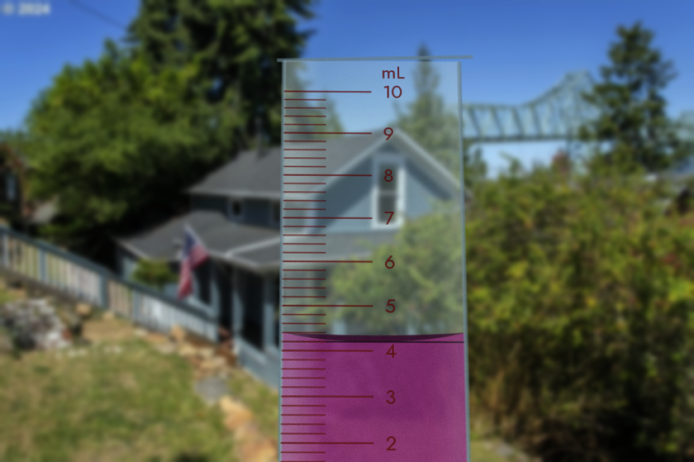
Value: 4.2 mL
